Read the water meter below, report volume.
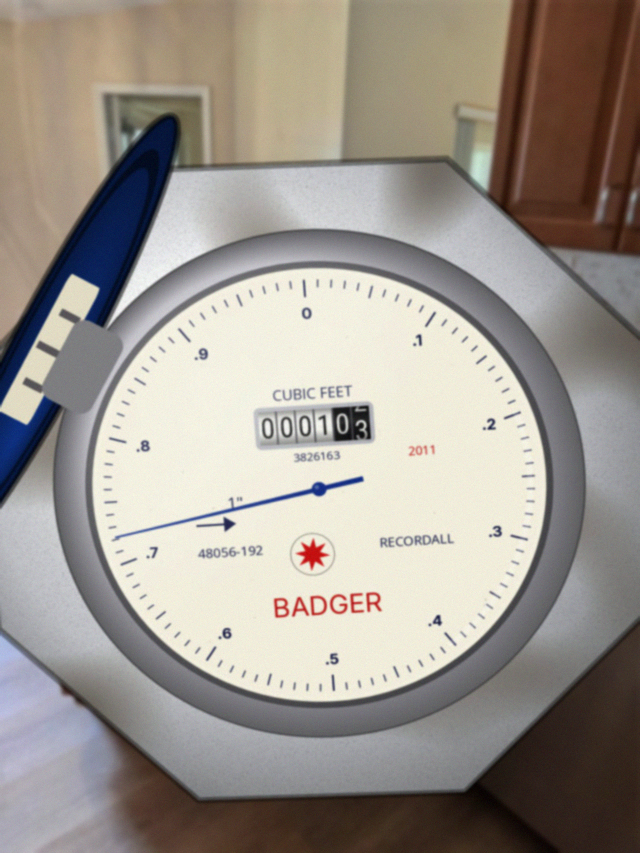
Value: 102.72 ft³
